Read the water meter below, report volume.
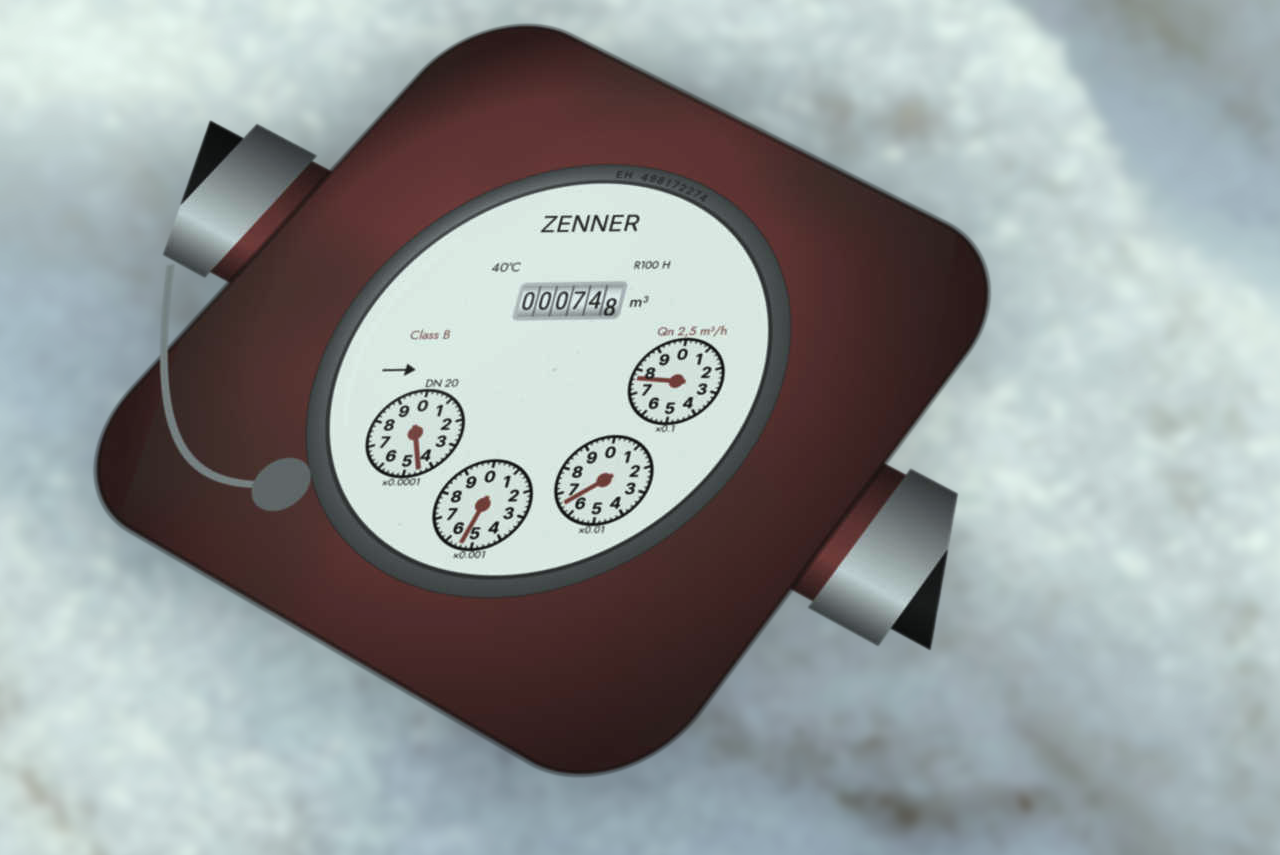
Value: 747.7654 m³
